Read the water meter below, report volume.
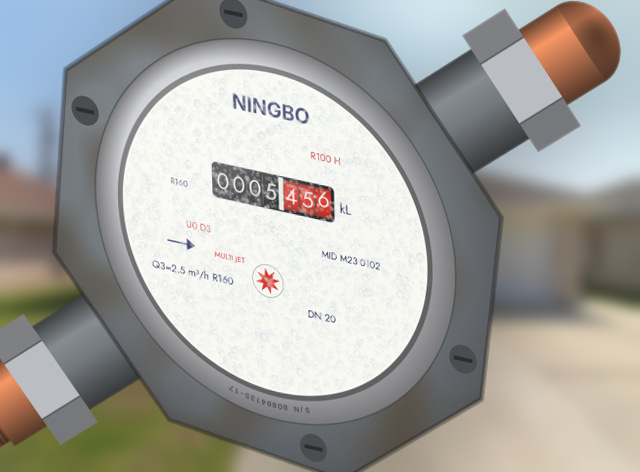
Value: 5.456 kL
